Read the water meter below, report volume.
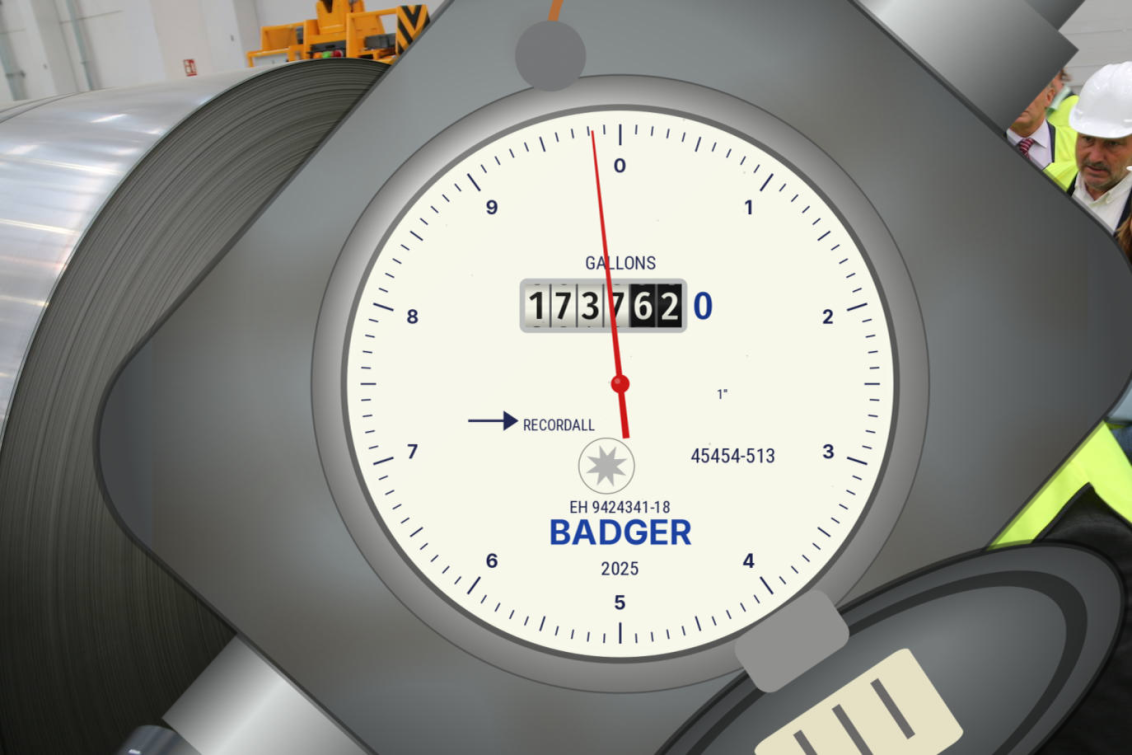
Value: 1737619.8 gal
